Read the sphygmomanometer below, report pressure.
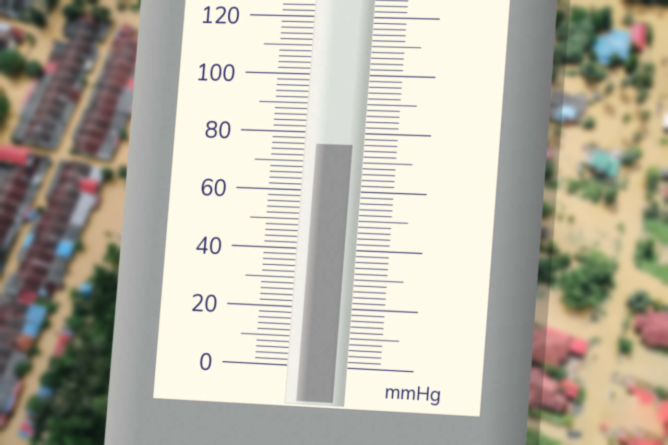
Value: 76 mmHg
